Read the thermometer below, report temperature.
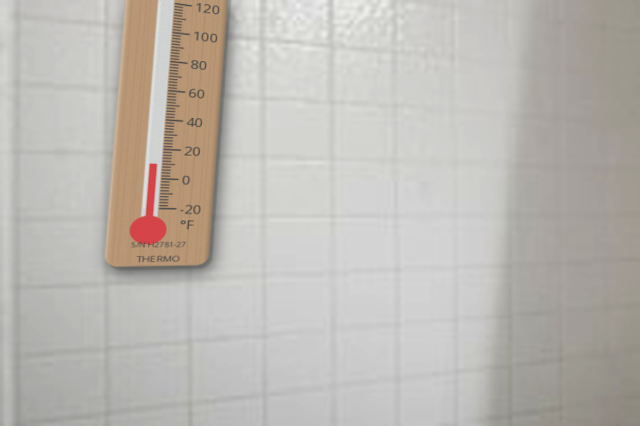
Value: 10 °F
